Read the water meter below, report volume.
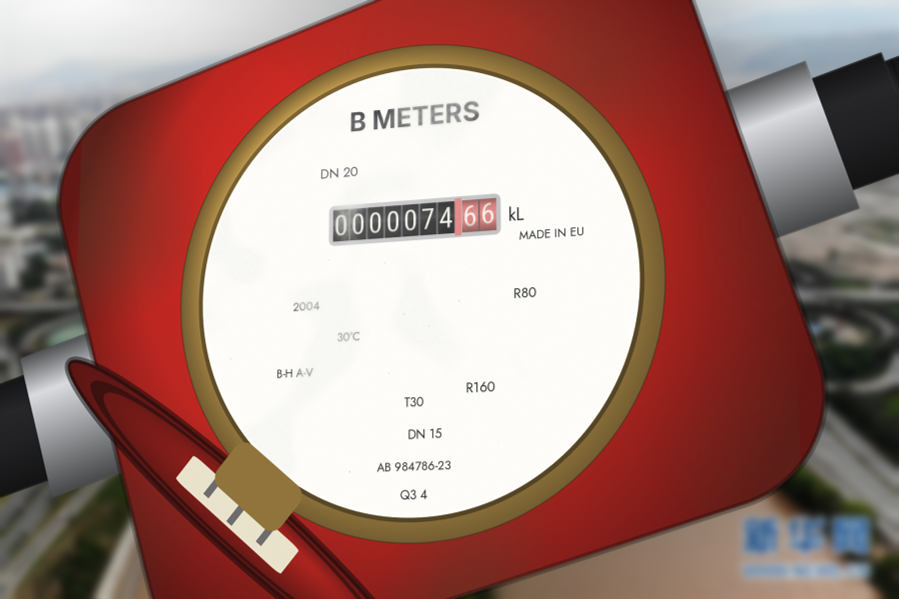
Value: 74.66 kL
